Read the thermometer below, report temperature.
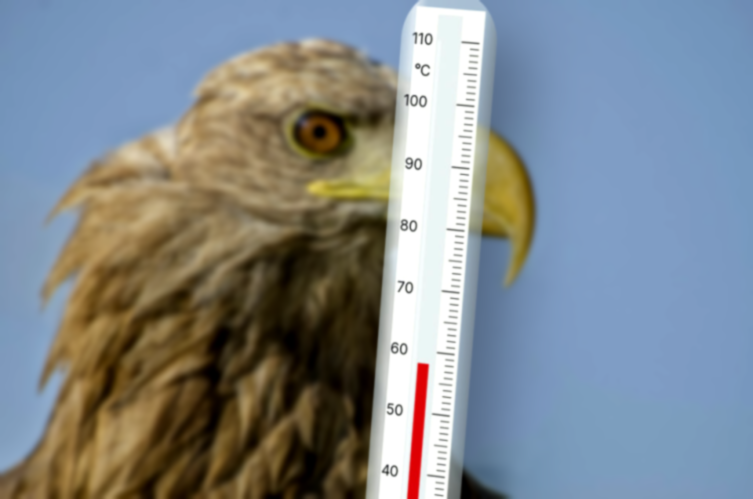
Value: 58 °C
